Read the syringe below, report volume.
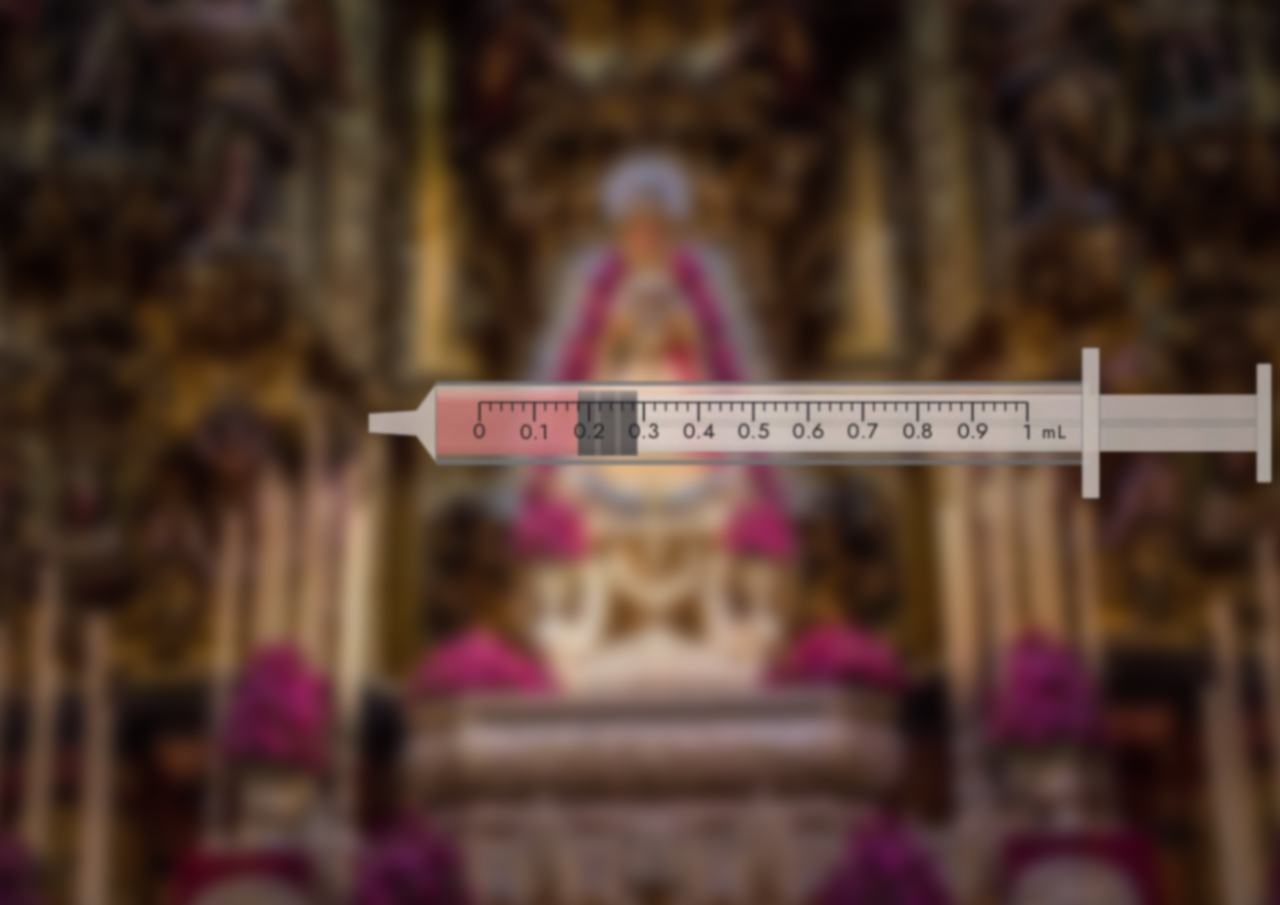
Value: 0.18 mL
